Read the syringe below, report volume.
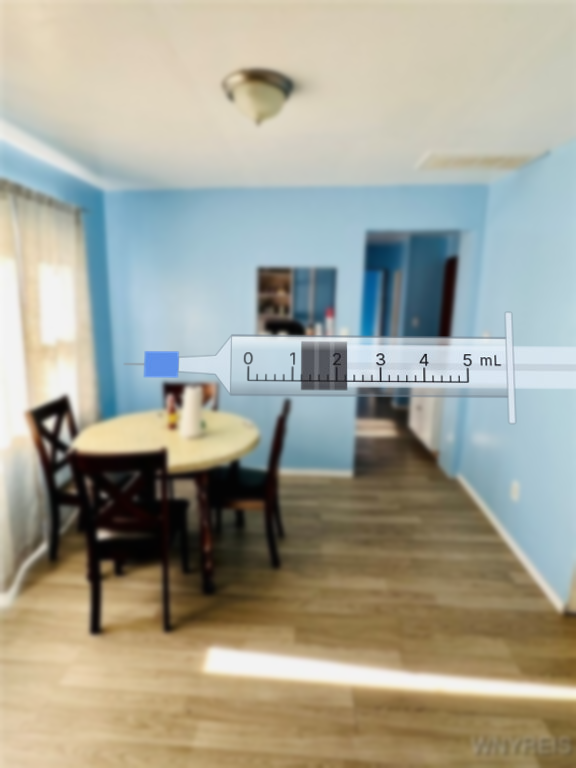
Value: 1.2 mL
